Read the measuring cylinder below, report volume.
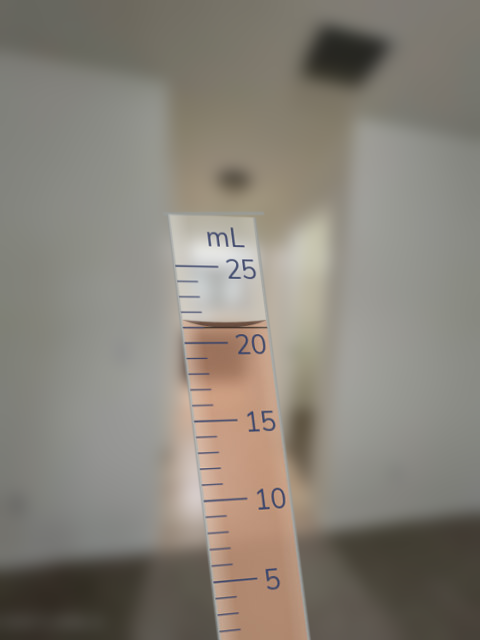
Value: 21 mL
